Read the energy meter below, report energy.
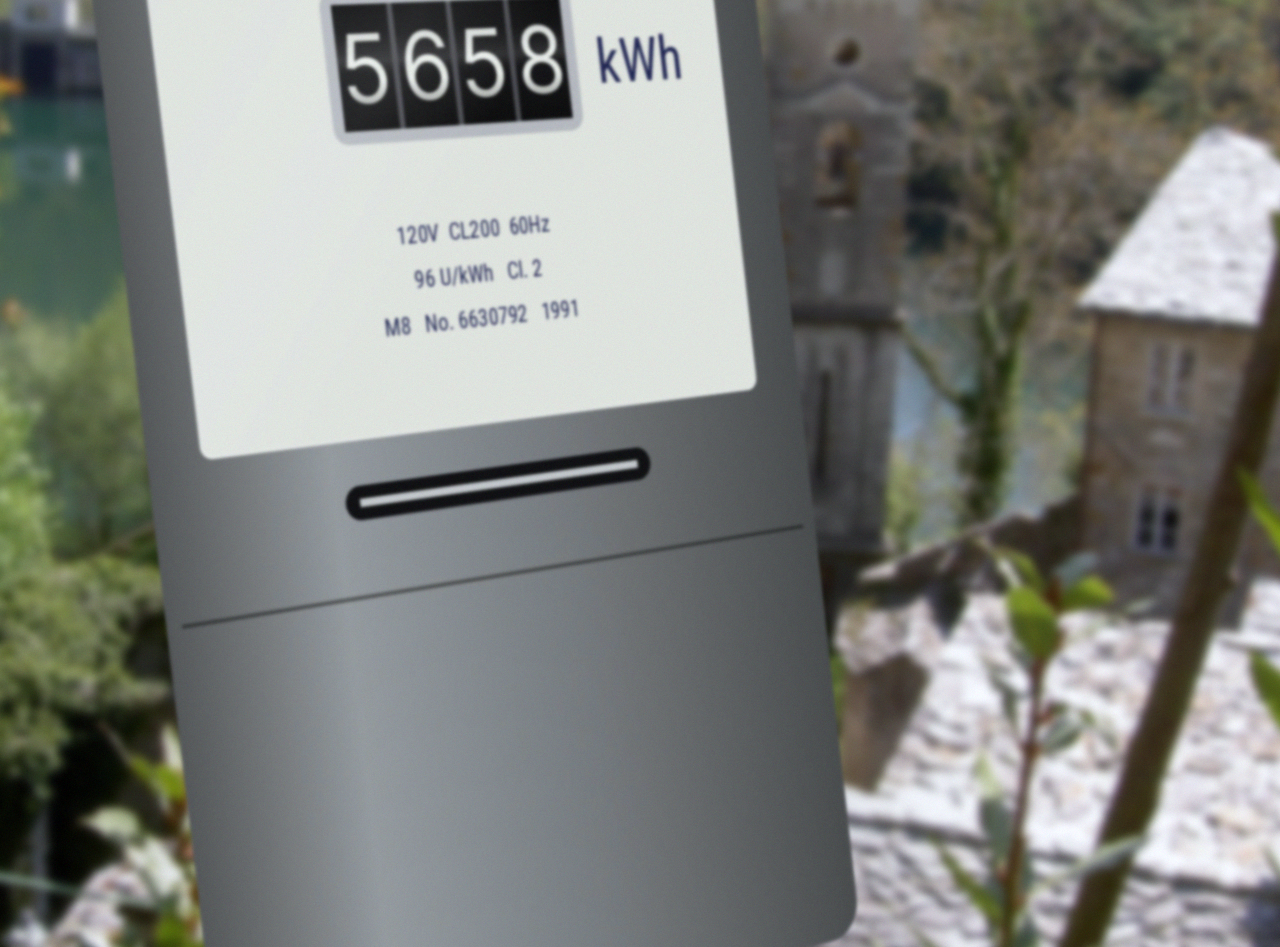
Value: 5658 kWh
